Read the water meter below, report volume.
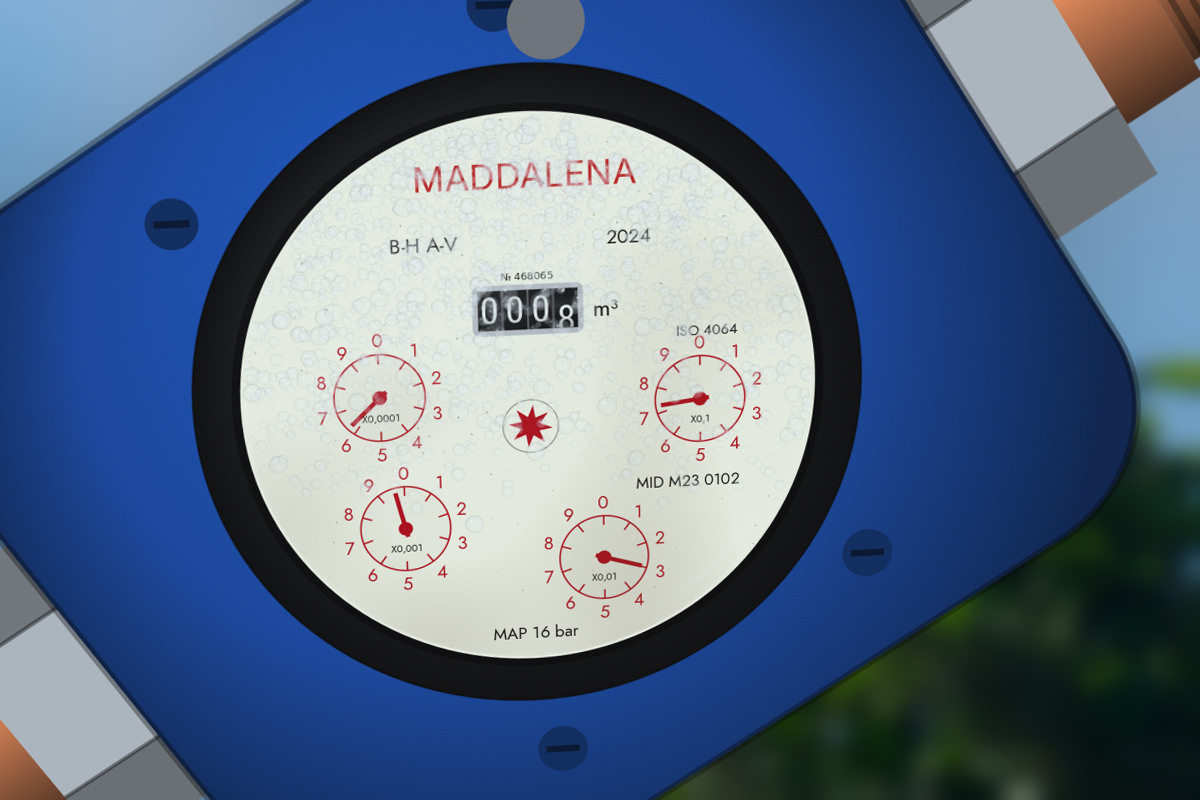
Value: 7.7296 m³
